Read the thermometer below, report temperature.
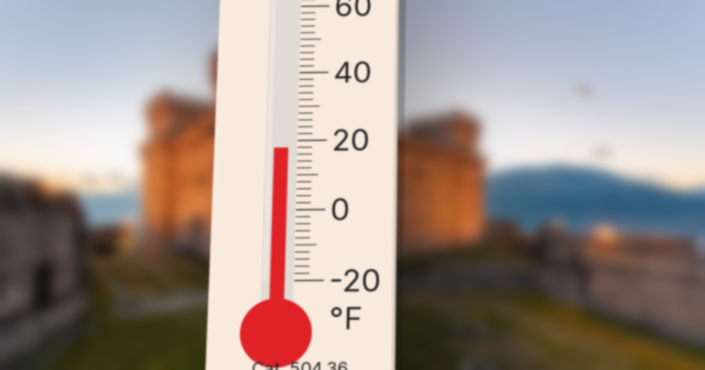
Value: 18 °F
